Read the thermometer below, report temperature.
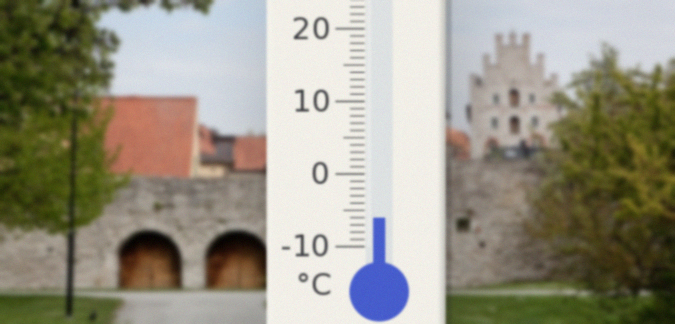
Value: -6 °C
